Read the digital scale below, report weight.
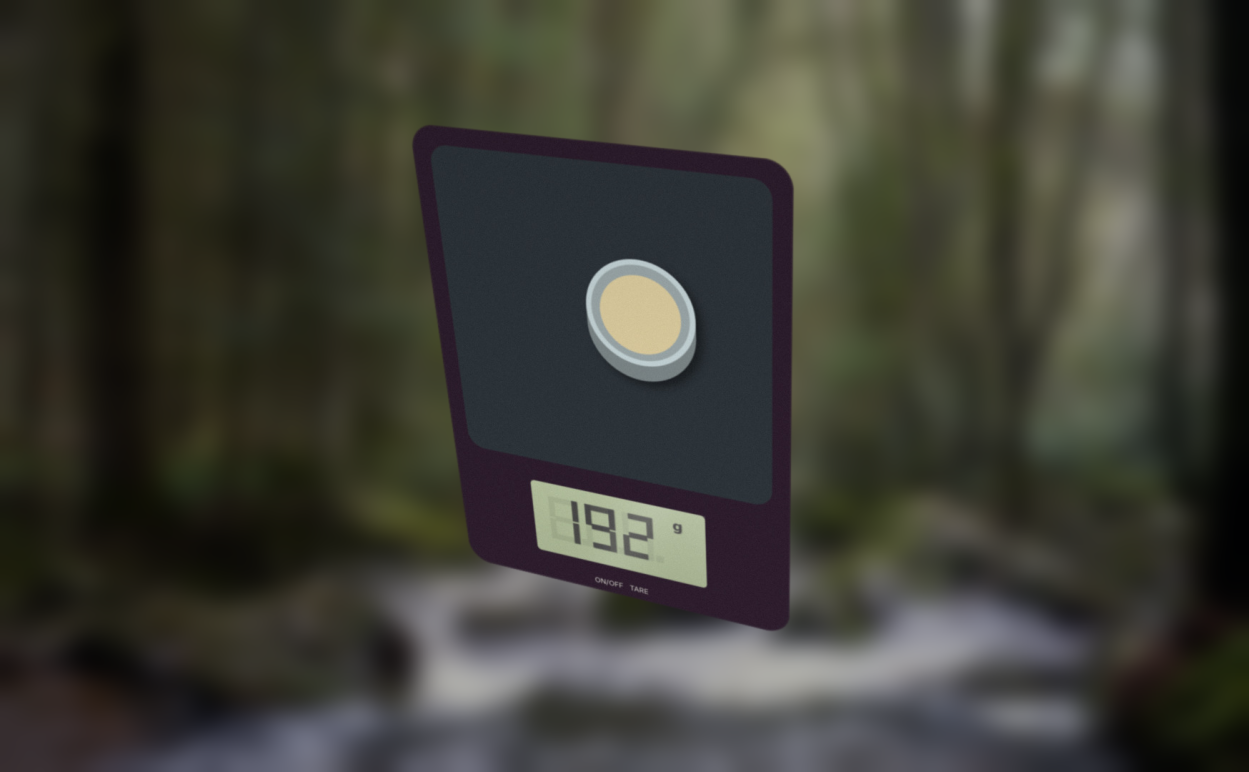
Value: 192 g
